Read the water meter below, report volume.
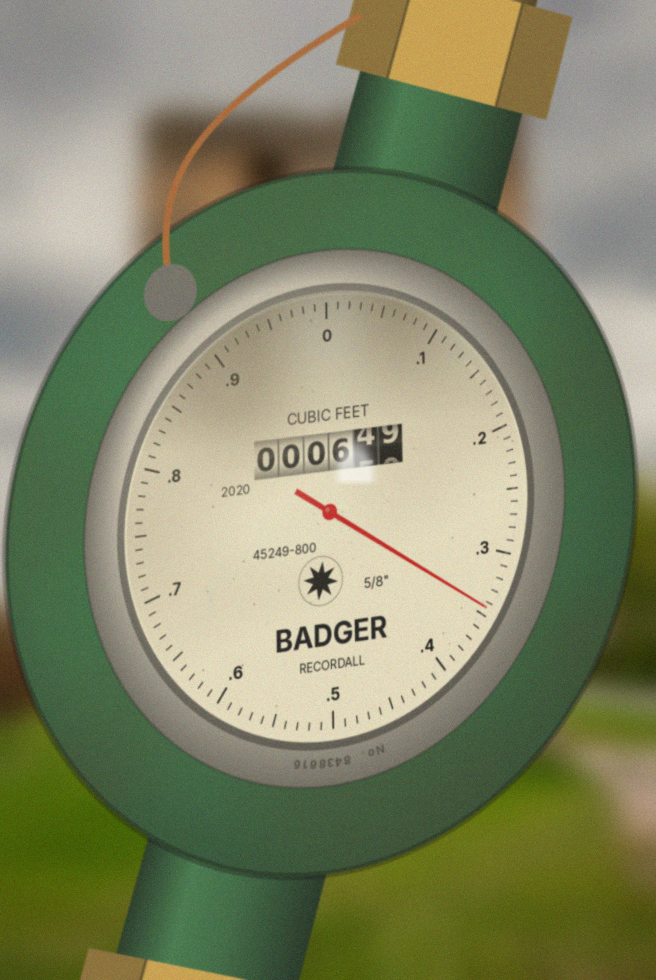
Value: 649.34 ft³
